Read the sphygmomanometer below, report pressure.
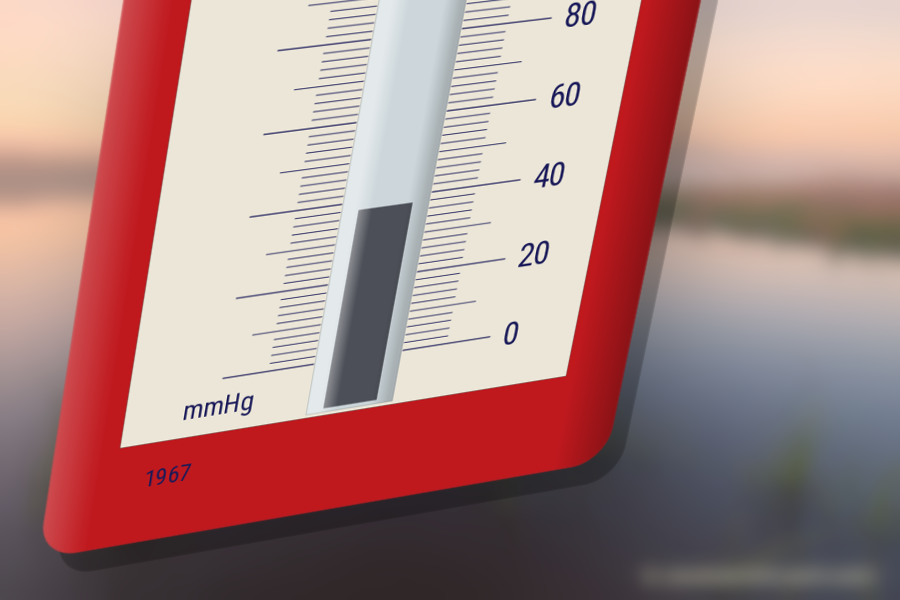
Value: 38 mmHg
